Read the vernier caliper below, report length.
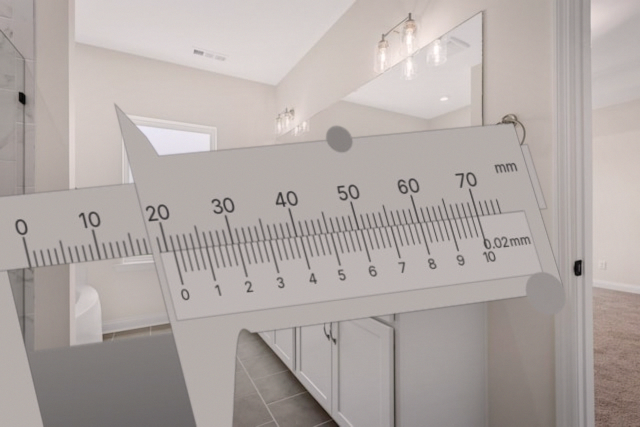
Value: 21.0 mm
